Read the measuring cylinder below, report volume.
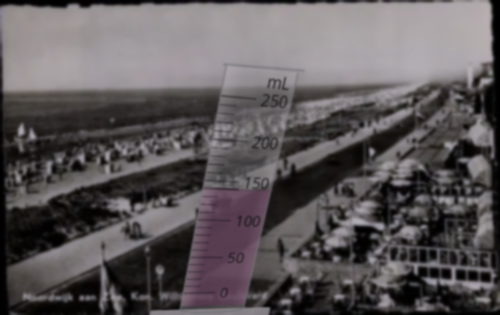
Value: 140 mL
